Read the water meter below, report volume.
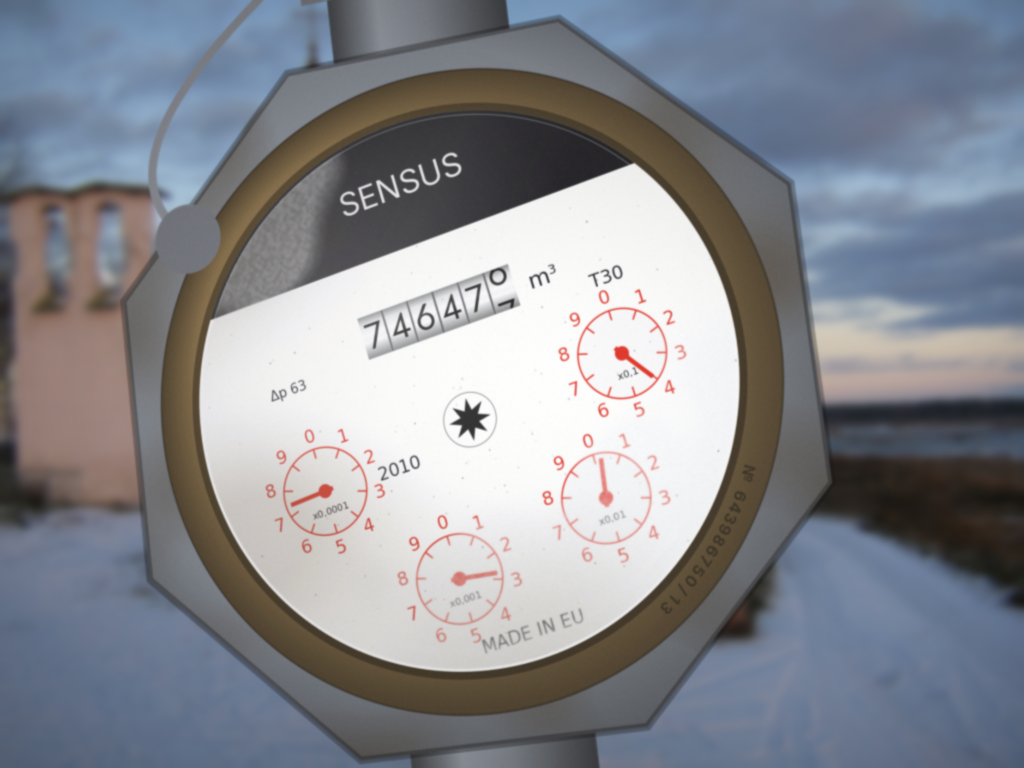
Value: 746476.4027 m³
